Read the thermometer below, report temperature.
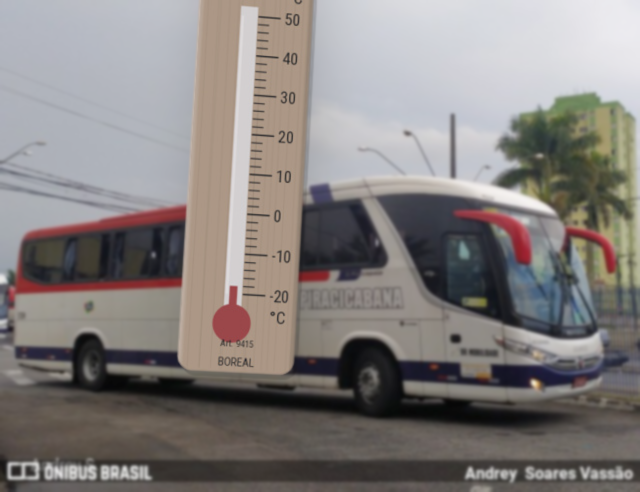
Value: -18 °C
